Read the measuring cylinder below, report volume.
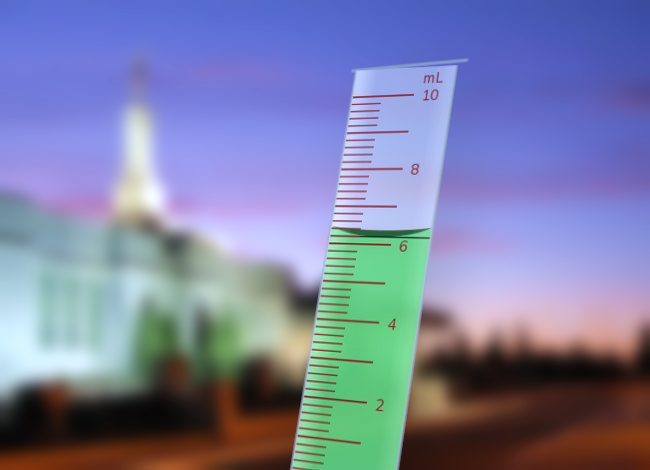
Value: 6.2 mL
